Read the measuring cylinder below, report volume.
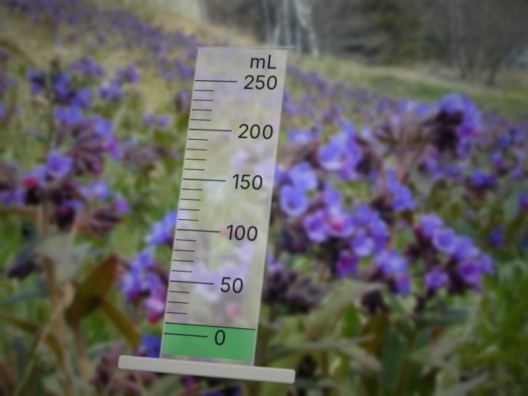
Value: 10 mL
